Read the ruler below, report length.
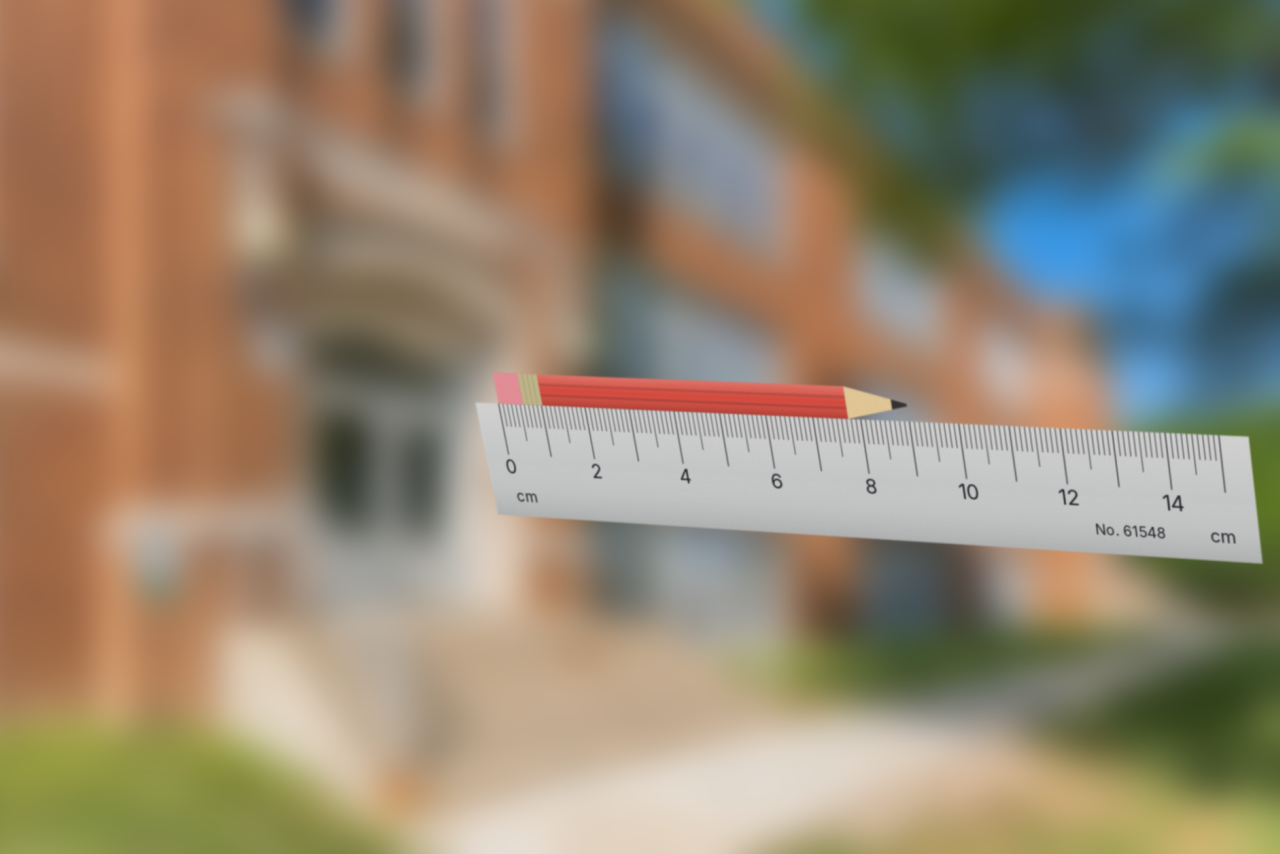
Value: 9 cm
